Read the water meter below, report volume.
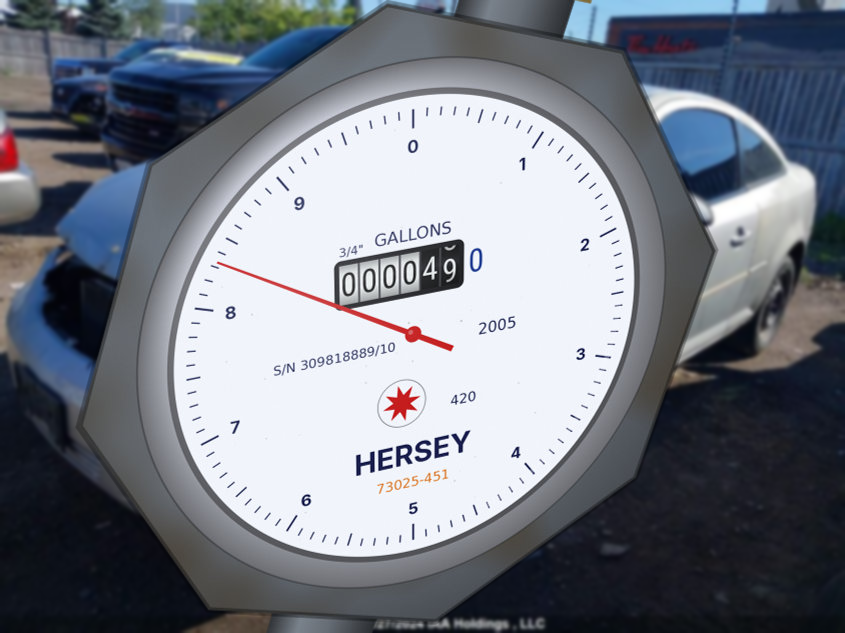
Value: 488.3 gal
